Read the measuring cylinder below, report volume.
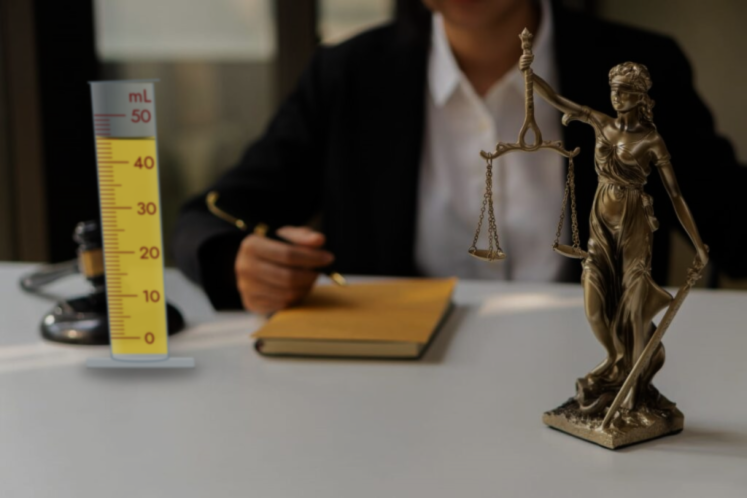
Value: 45 mL
